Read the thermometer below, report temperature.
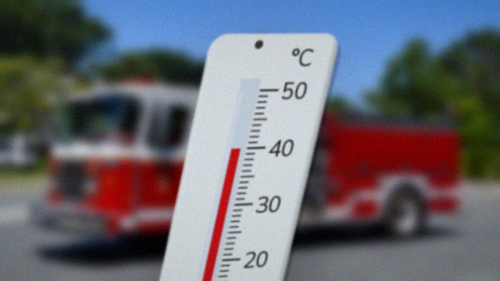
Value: 40 °C
